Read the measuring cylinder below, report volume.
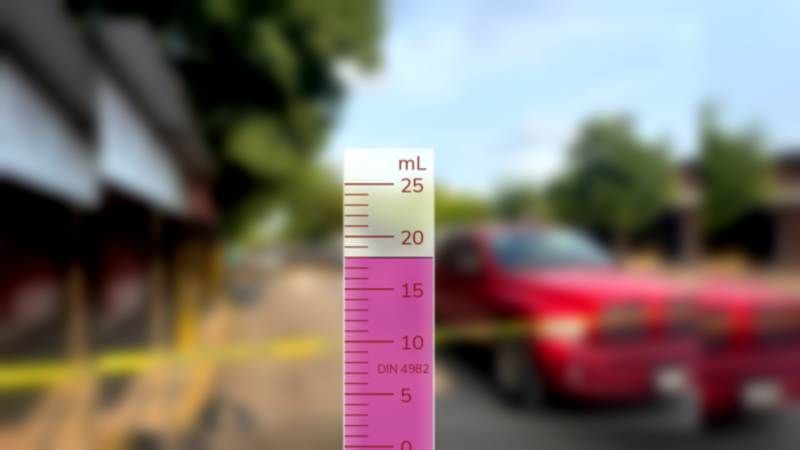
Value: 18 mL
